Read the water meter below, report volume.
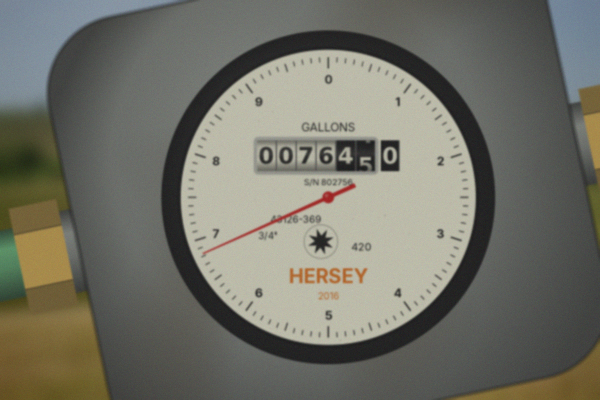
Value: 76446.8 gal
